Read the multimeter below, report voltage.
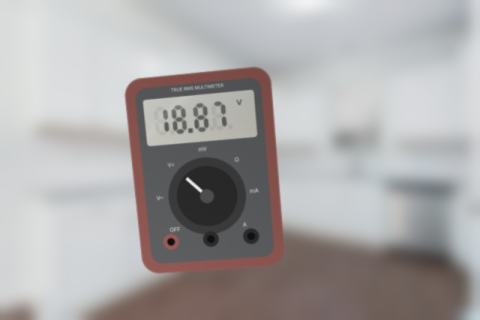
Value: 18.87 V
